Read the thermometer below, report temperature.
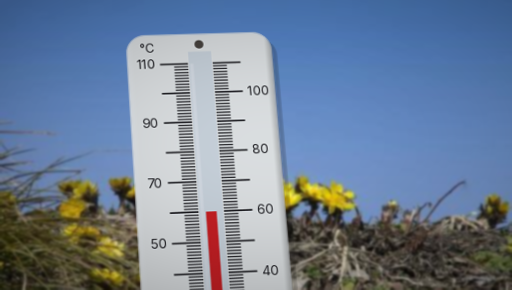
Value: 60 °C
